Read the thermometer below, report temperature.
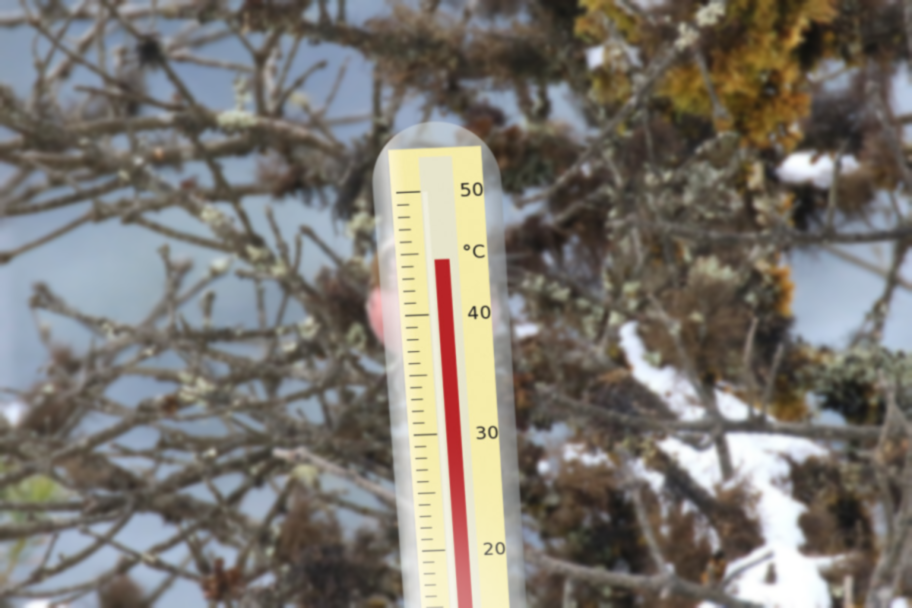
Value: 44.5 °C
